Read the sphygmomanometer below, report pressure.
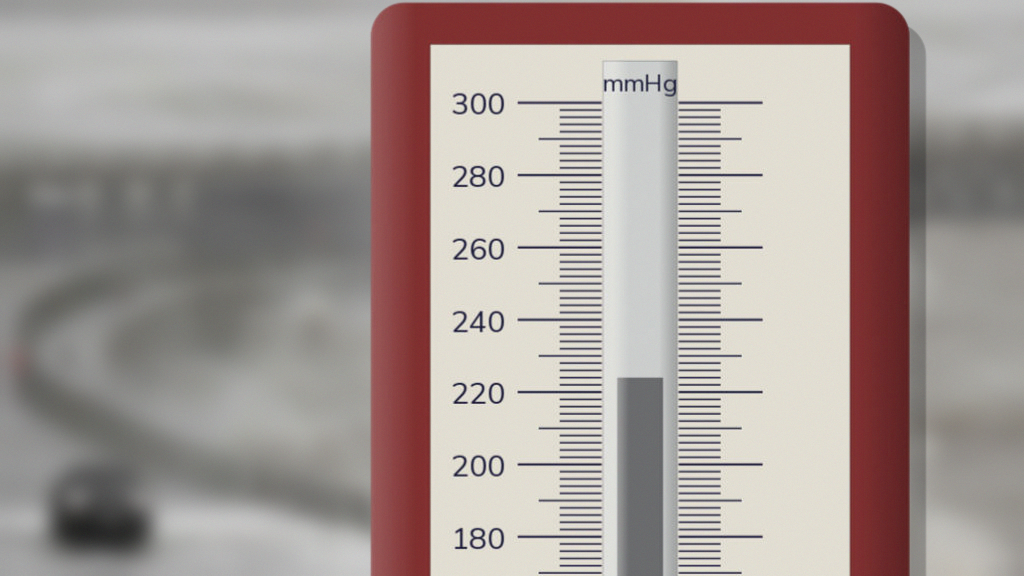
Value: 224 mmHg
